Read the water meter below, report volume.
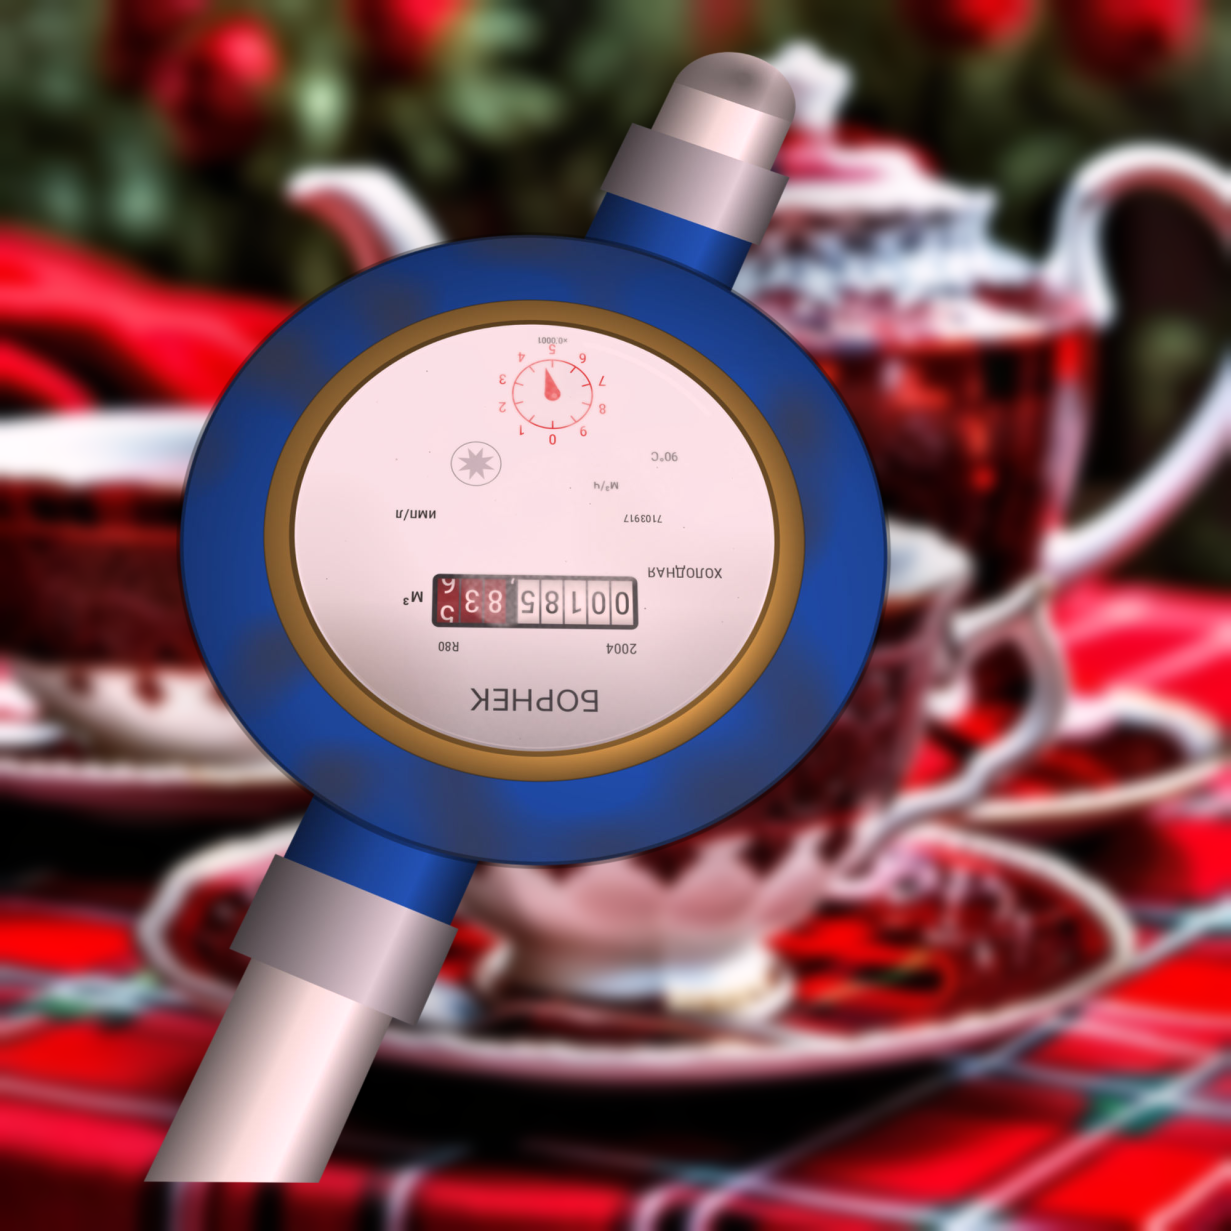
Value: 185.8354 m³
